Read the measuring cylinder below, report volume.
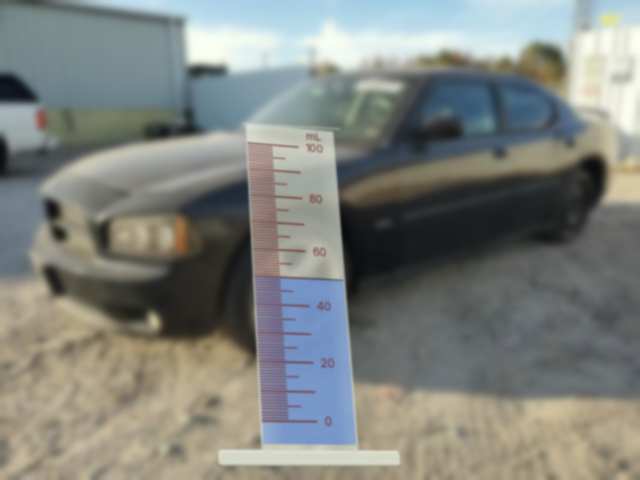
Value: 50 mL
